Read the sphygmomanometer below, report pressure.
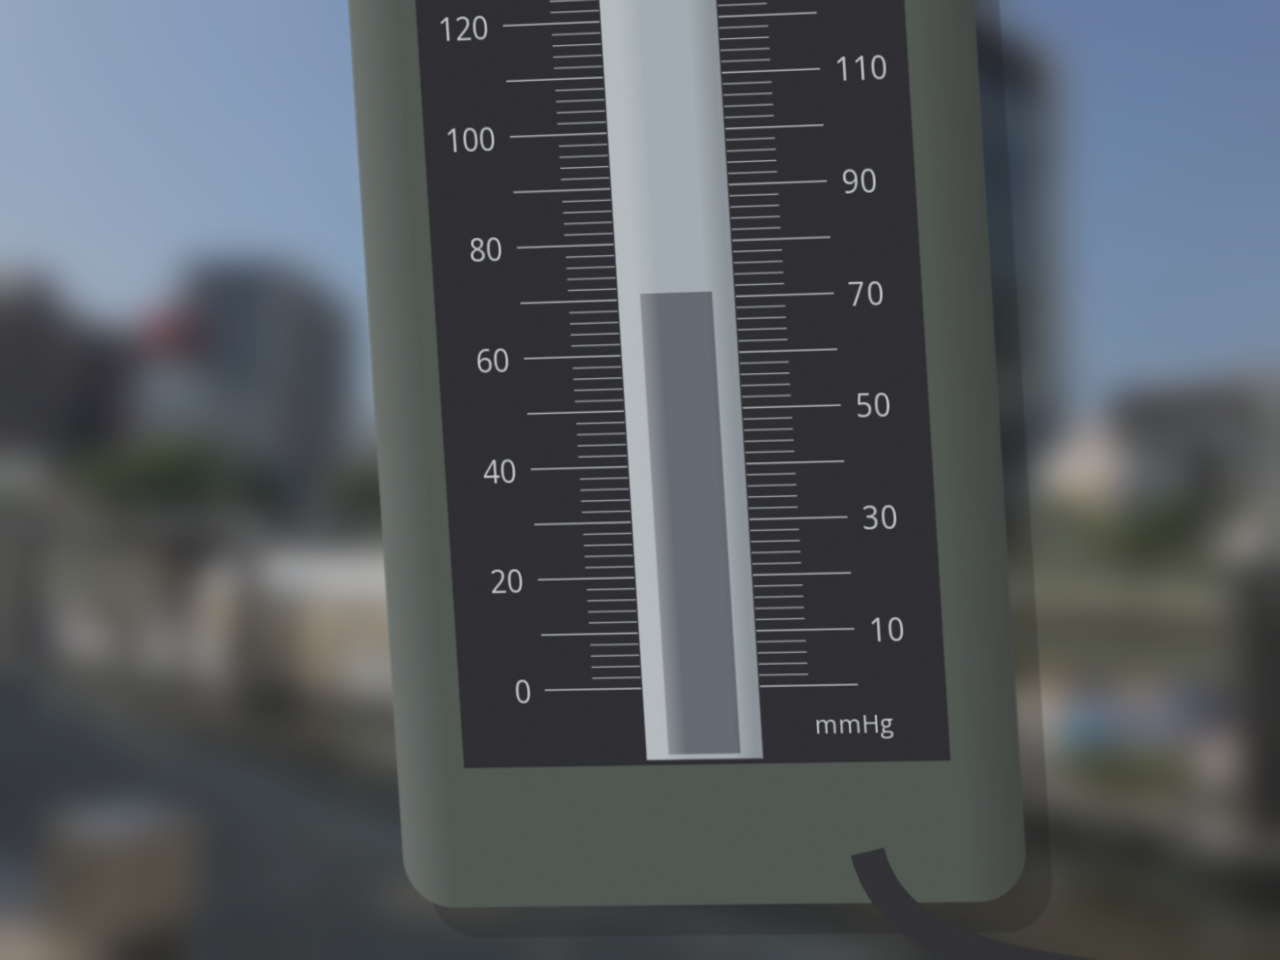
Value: 71 mmHg
